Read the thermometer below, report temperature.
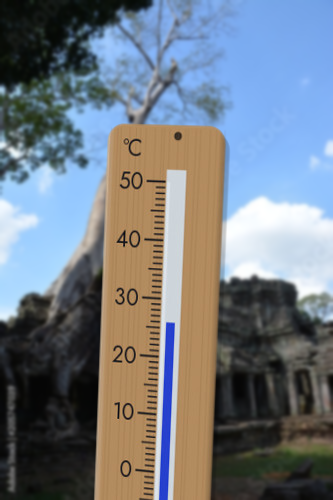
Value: 26 °C
